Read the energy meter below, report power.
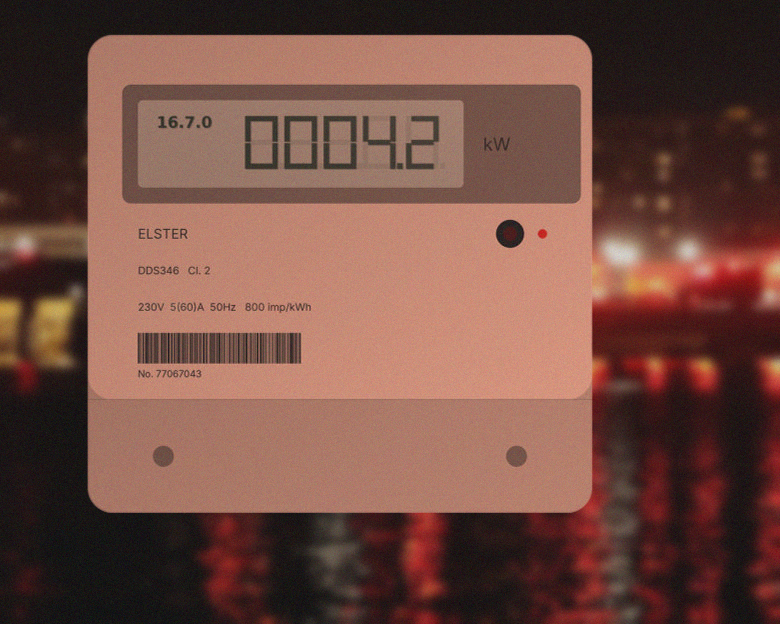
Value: 4.2 kW
